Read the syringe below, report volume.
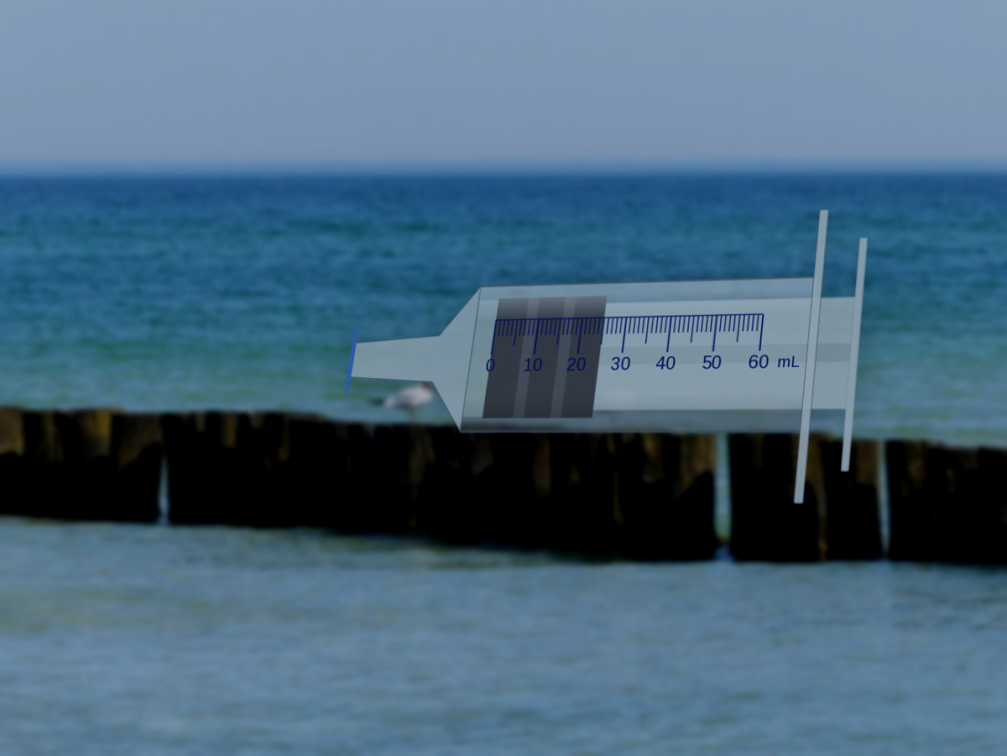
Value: 0 mL
